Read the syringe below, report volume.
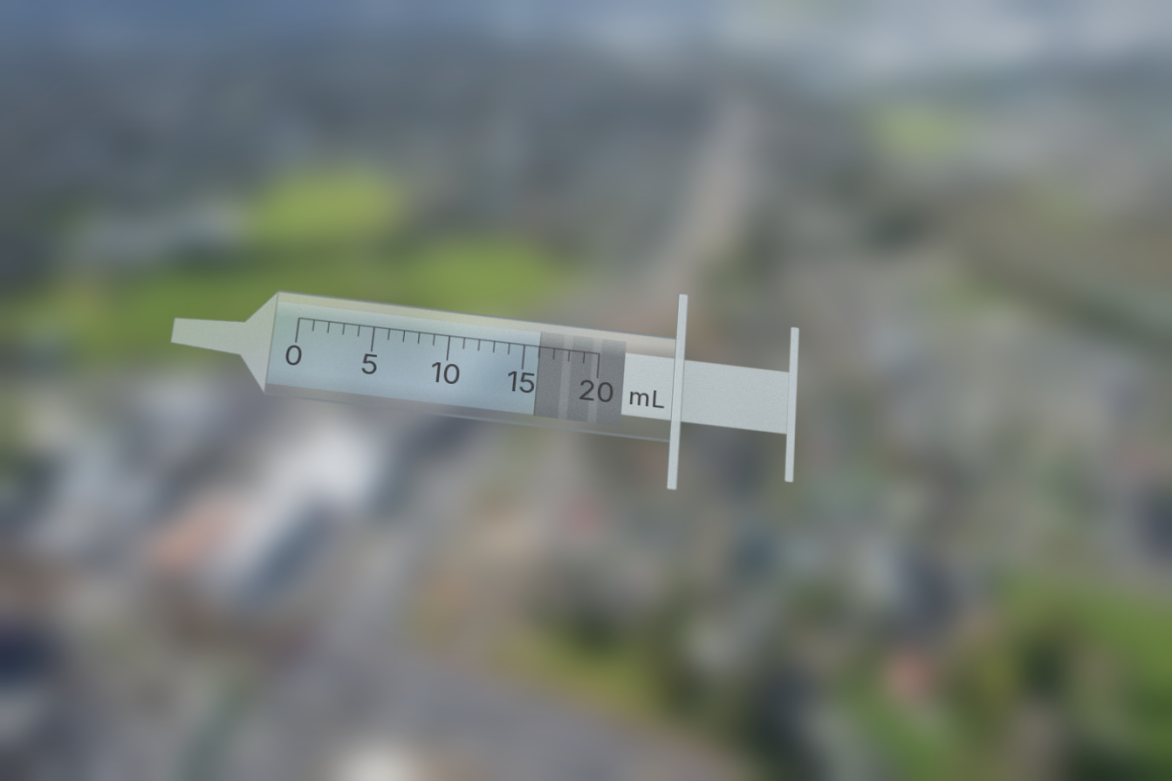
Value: 16 mL
